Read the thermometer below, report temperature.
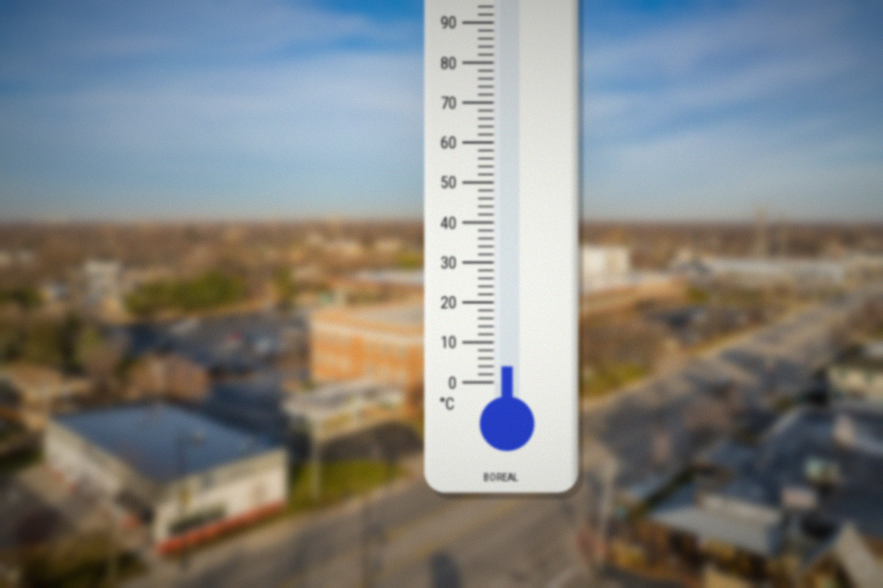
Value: 4 °C
